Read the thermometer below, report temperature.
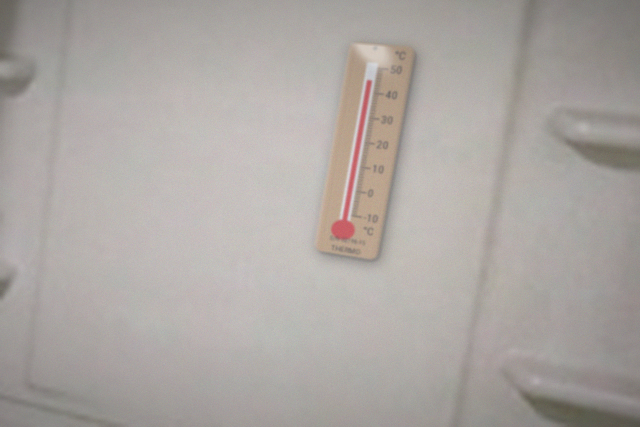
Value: 45 °C
